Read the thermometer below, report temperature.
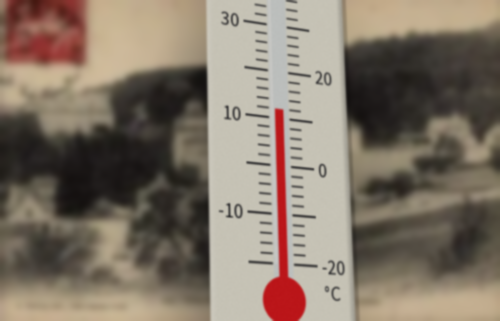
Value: 12 °C
